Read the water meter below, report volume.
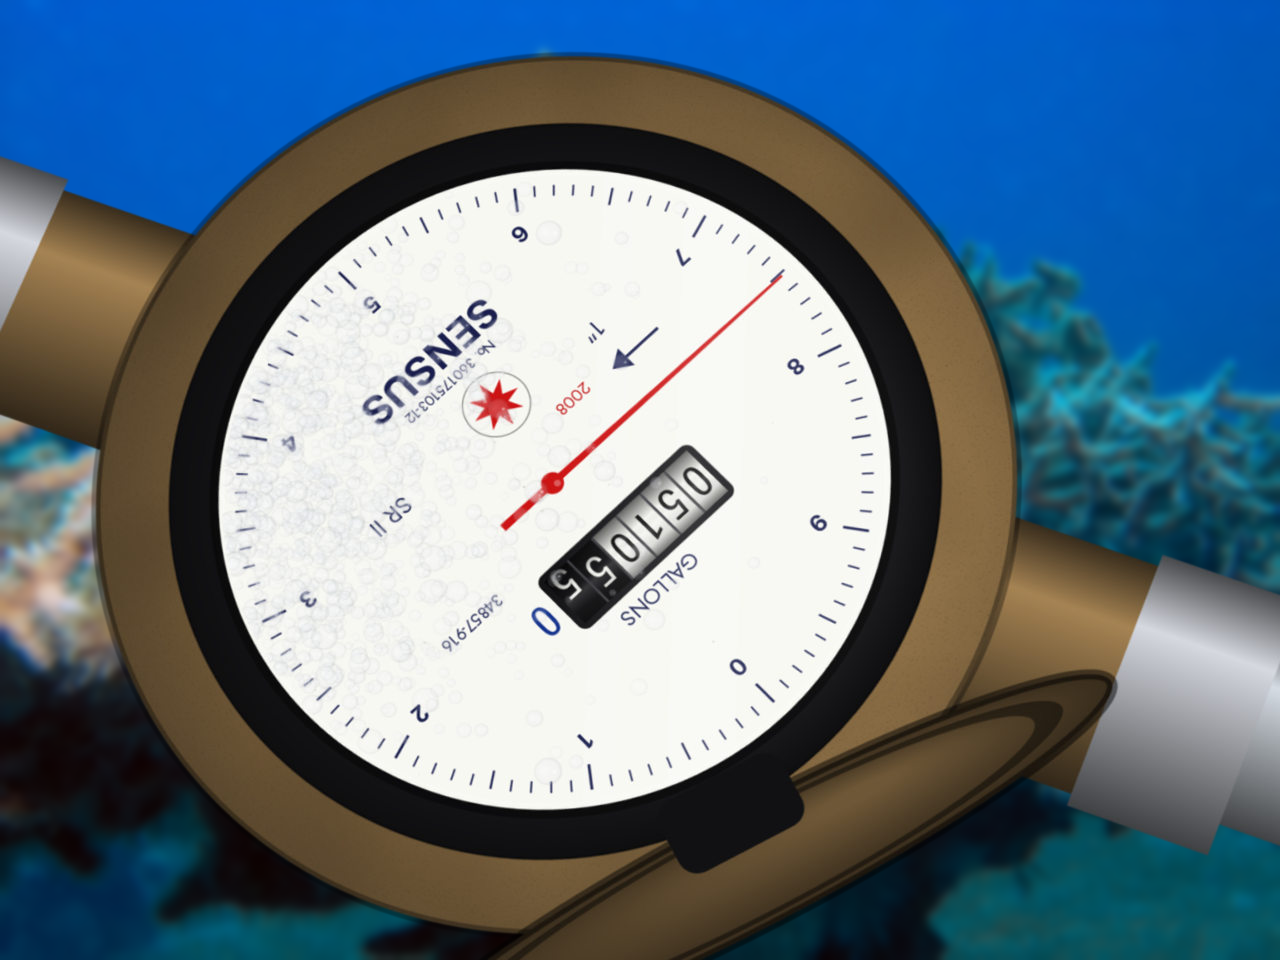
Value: 510547.5 gal
